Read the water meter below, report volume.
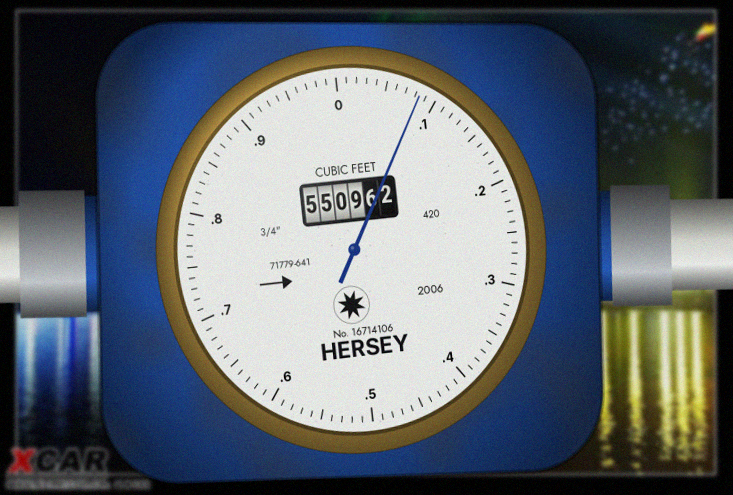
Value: 550962.08 ft³
